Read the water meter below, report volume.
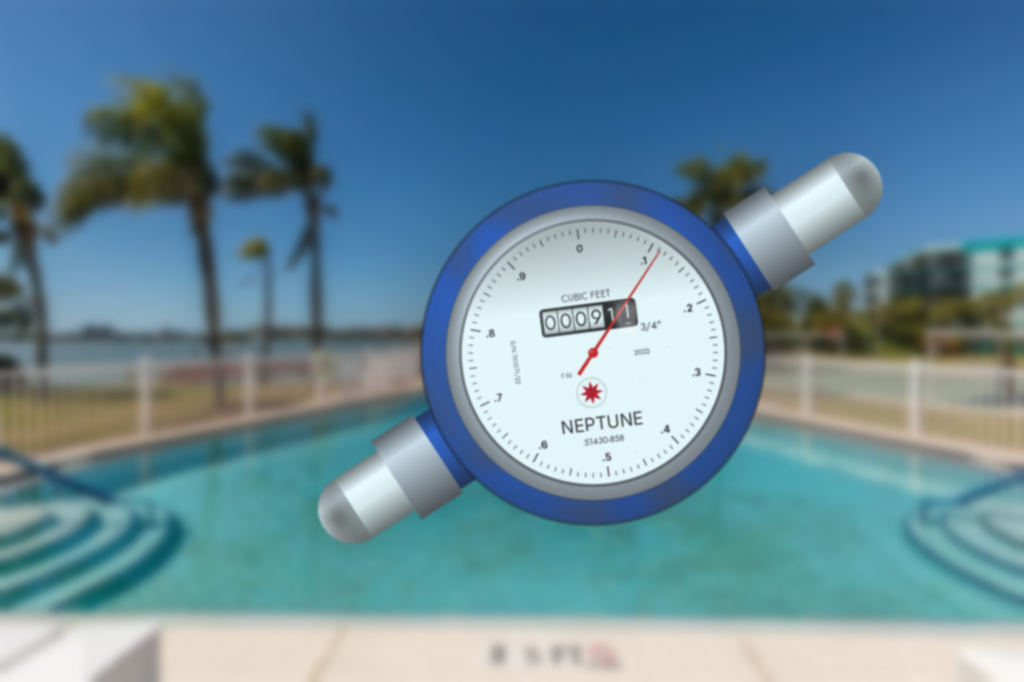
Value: 911.11 ft³
